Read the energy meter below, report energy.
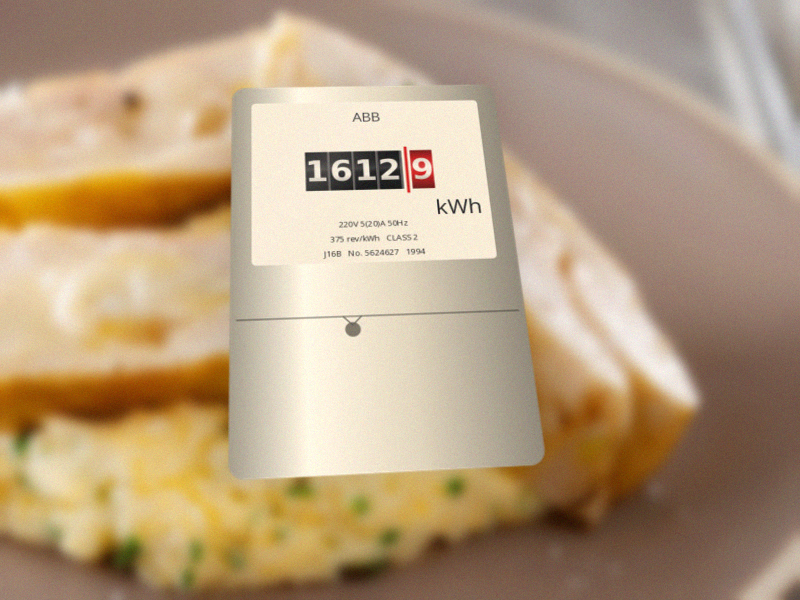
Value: 1612.9 kWh
